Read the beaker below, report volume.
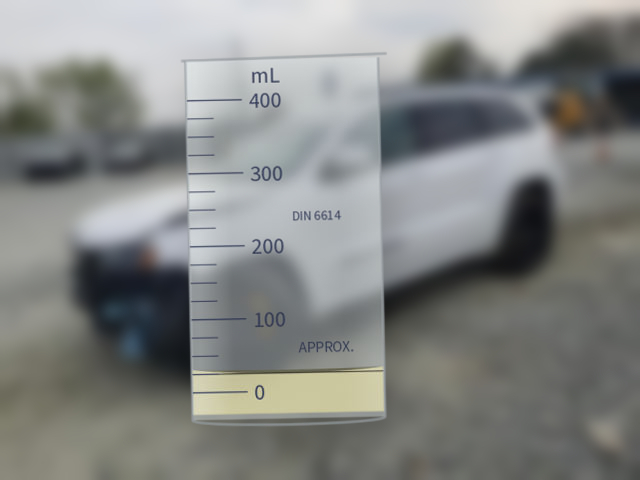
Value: 25 mL
